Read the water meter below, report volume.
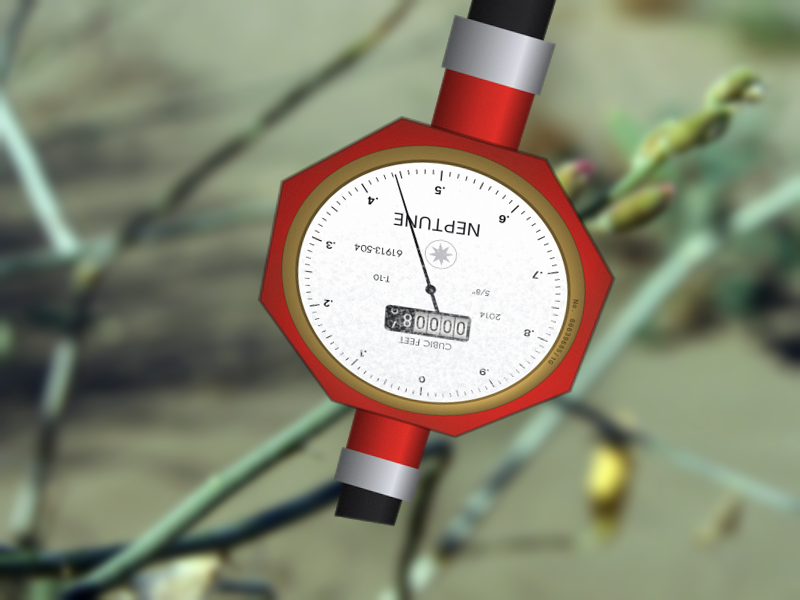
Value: 87.44 ft³
